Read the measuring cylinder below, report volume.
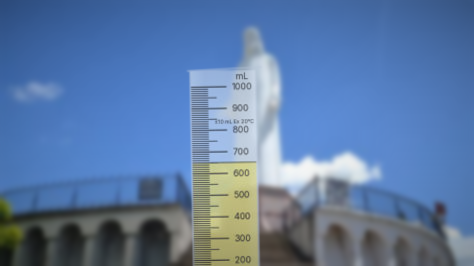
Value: 650 mL
